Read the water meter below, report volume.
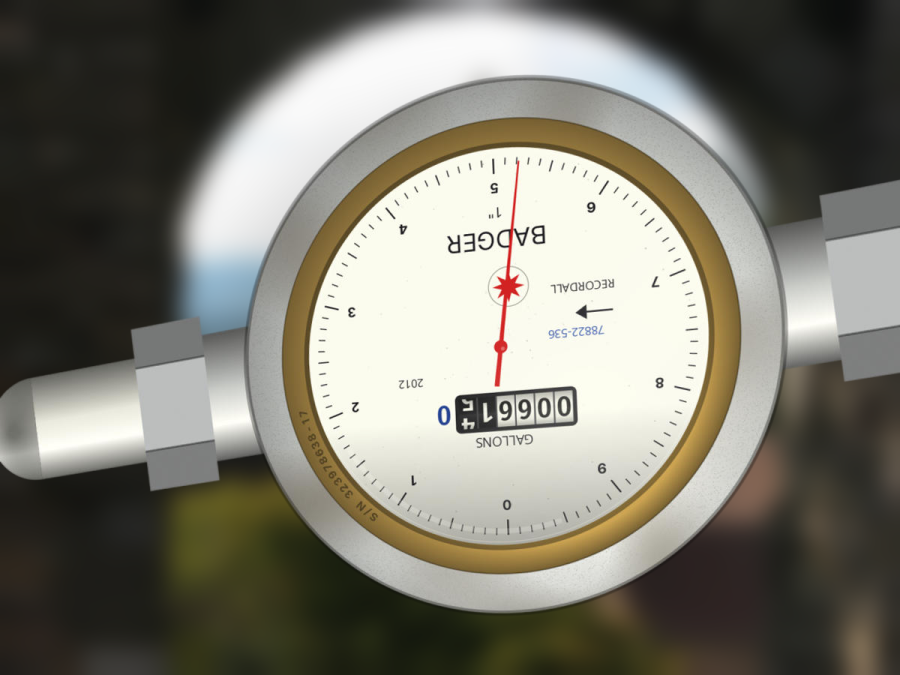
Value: 66145.2 gal
